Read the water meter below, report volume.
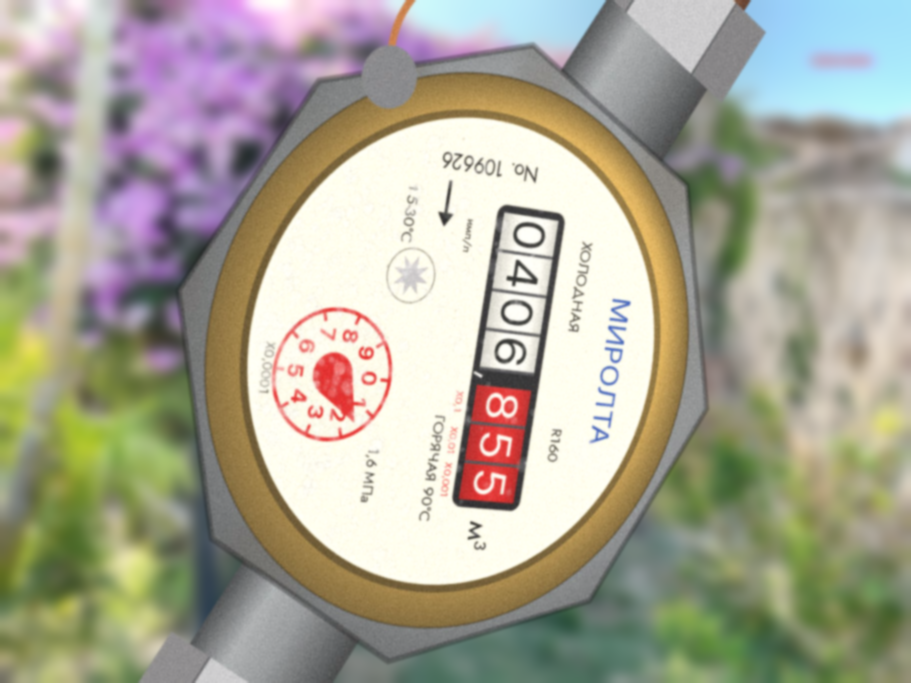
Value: 406.8551 m³
